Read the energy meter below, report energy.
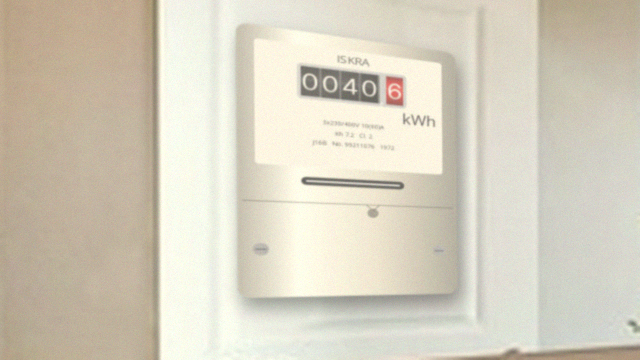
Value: 40.6 kWh
